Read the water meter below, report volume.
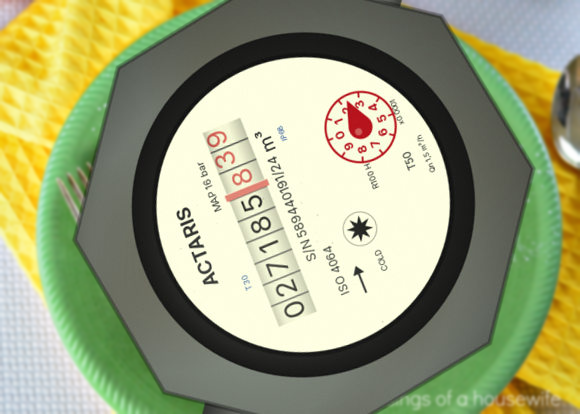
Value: 27185.8392 m³
